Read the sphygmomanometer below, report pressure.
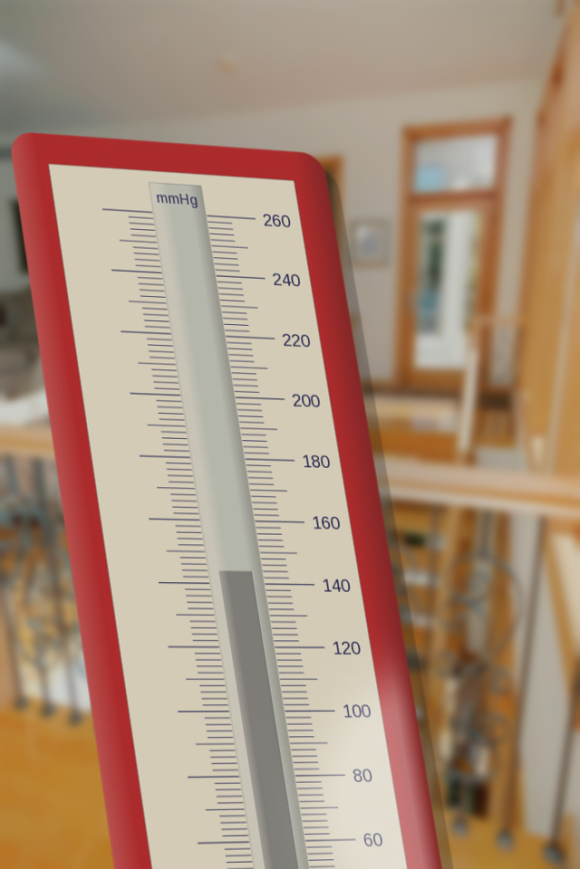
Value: 144 mmHg
